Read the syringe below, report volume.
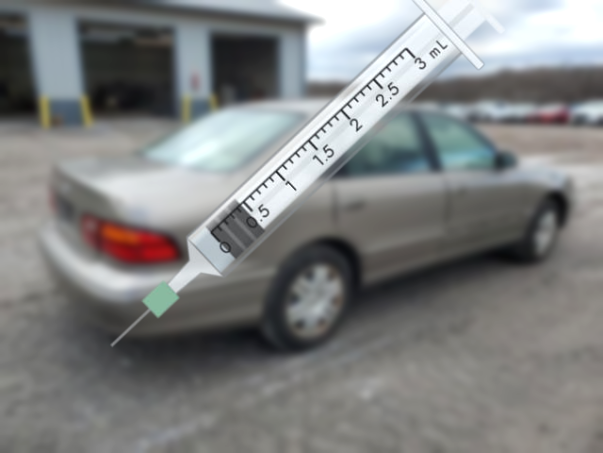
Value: 0 mL
